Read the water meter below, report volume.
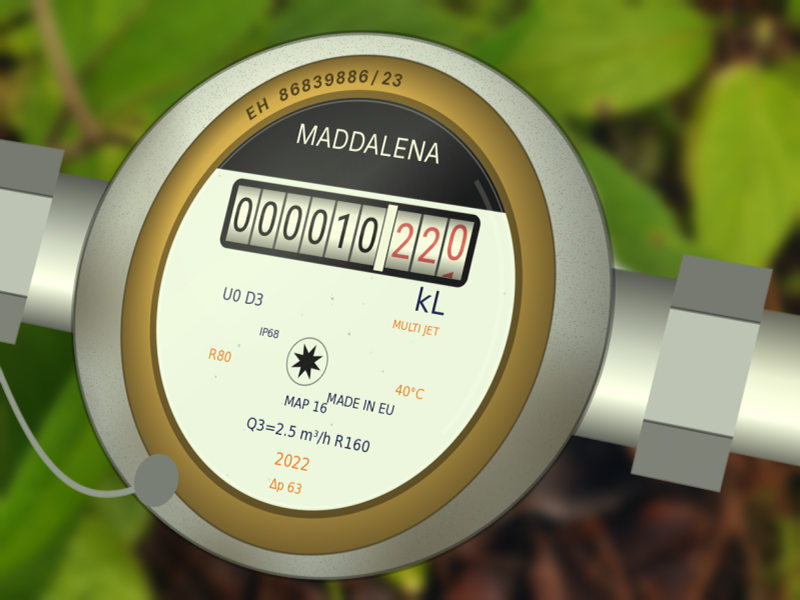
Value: 10.220 kL
